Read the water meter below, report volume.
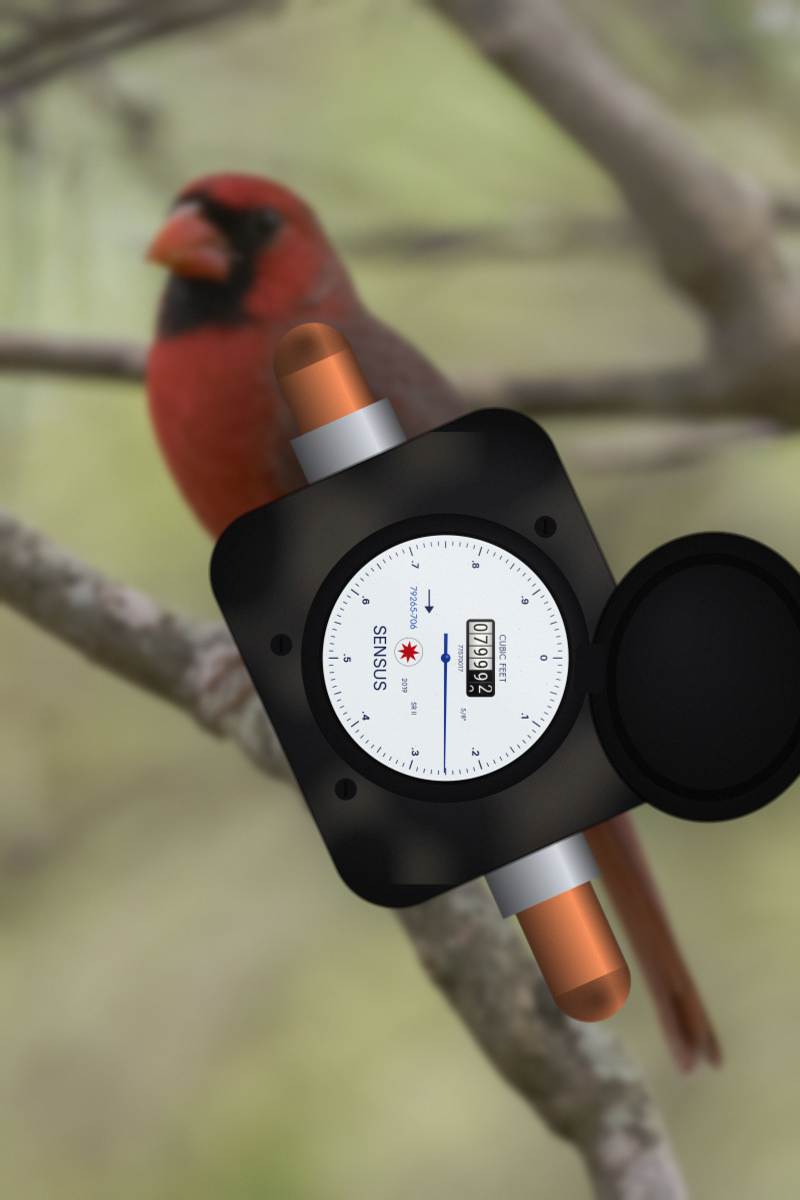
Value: 79992.25 ft³
